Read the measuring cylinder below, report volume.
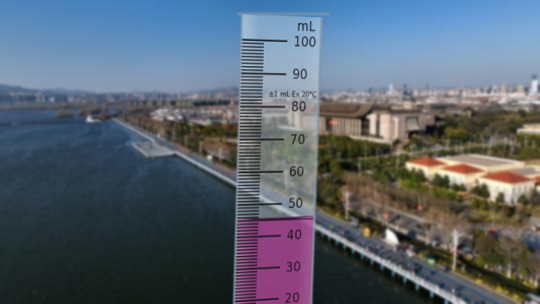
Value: 45 mL
